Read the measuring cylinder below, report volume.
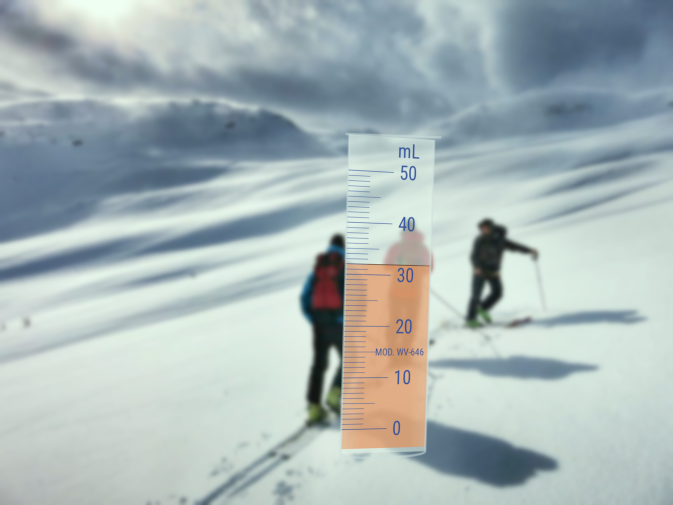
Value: 32 mL
